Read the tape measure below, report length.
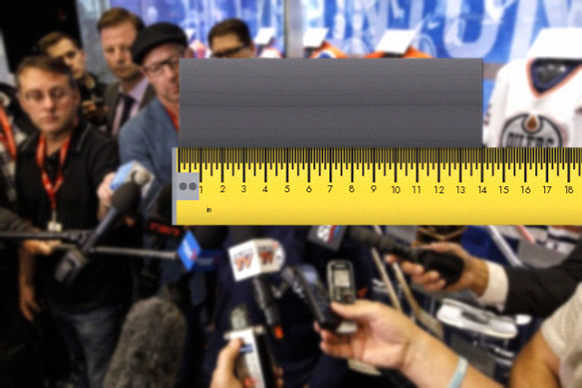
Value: 14 in
